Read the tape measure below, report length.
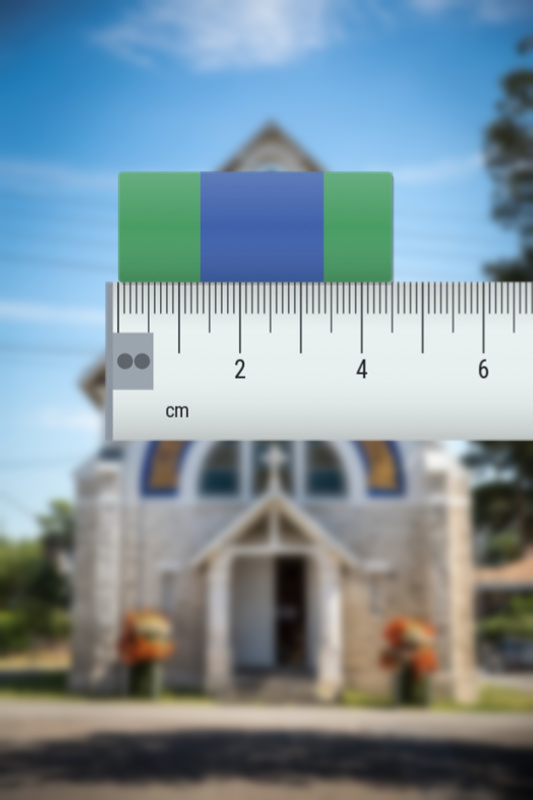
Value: 4.5 cm
